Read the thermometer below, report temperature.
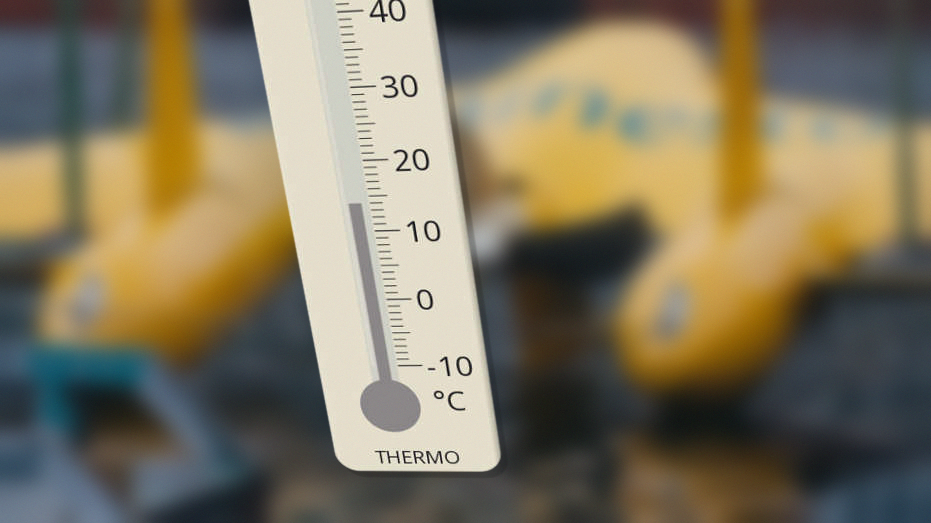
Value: 14 °C
